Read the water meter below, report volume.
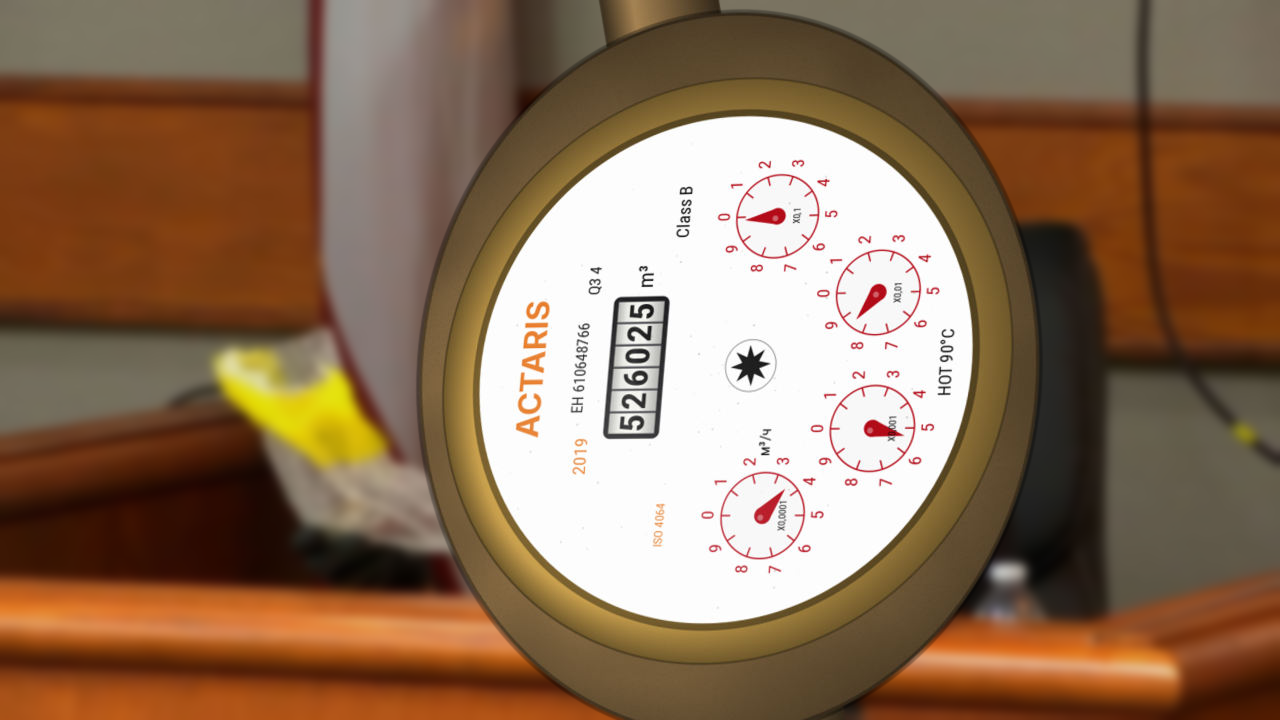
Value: 526024.9853 m³
